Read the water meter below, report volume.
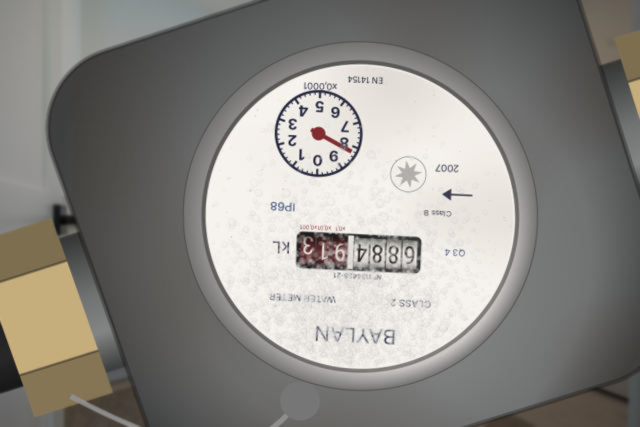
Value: 6884.9128 kL
